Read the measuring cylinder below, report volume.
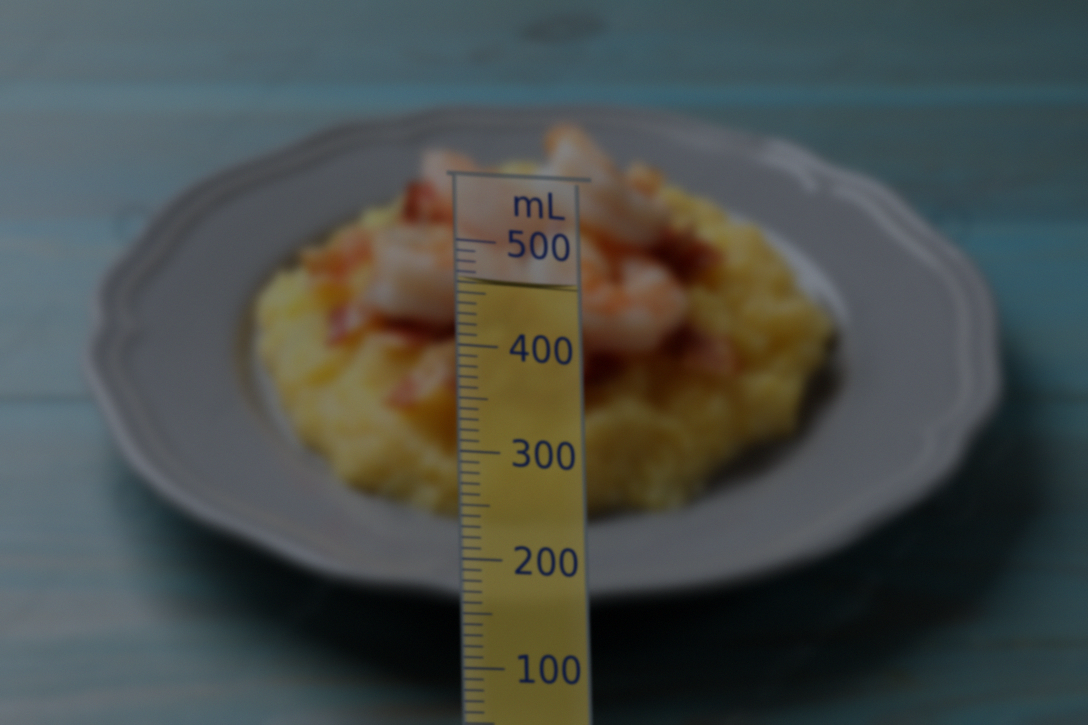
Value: 460 mL
